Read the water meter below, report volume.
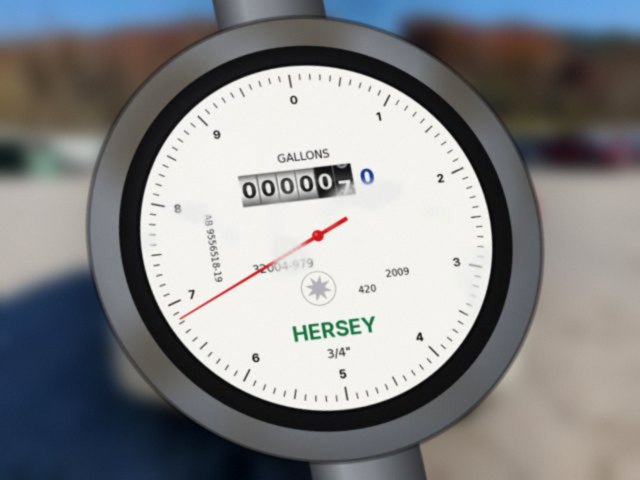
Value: 66.8 gal
